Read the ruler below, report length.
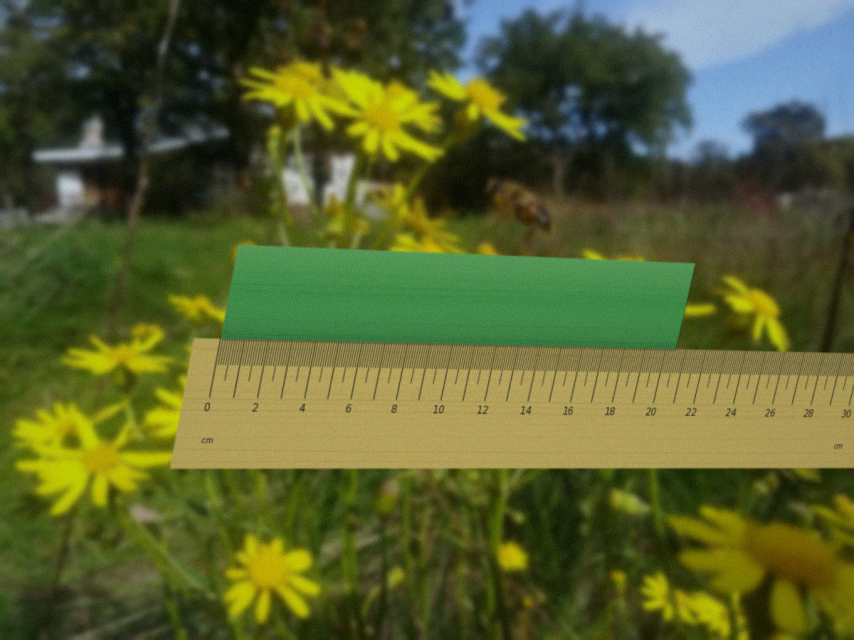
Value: 20.5 cm
